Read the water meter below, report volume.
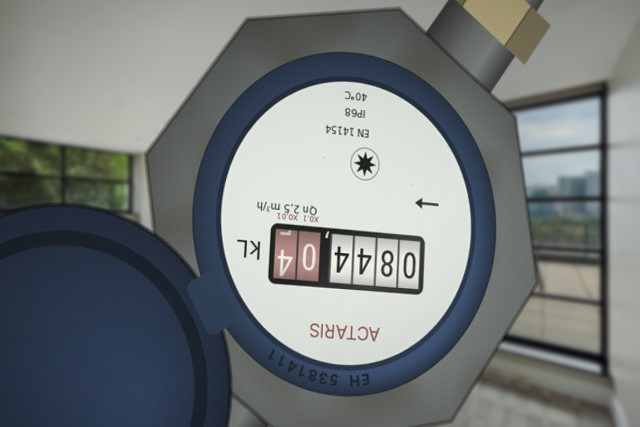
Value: 844.04 kL
